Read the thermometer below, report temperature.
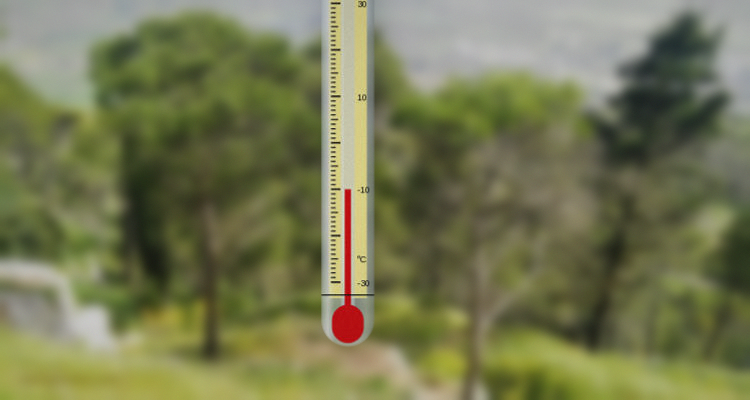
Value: -10 °C
